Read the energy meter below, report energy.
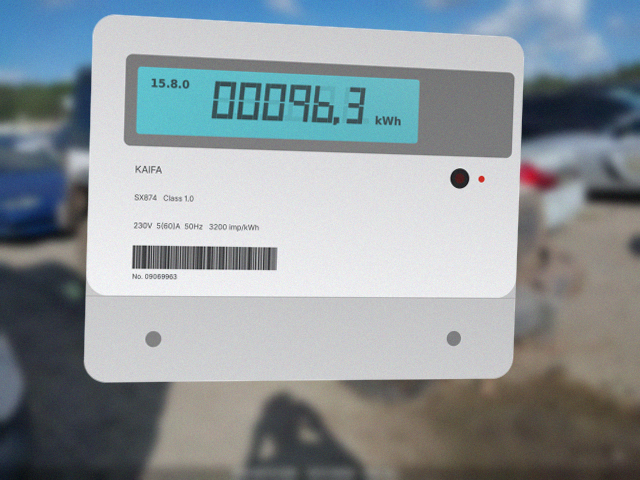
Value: 96.3 kWh
